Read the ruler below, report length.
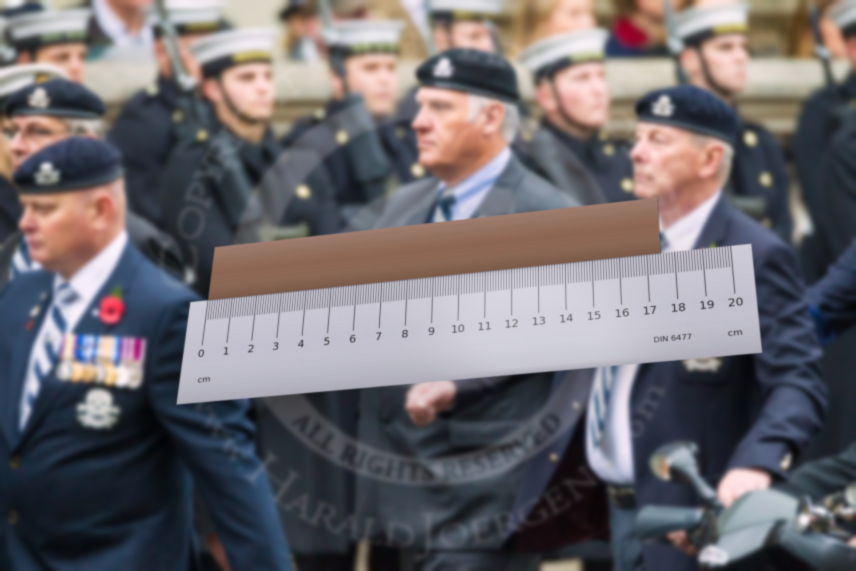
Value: 17.5 cm
